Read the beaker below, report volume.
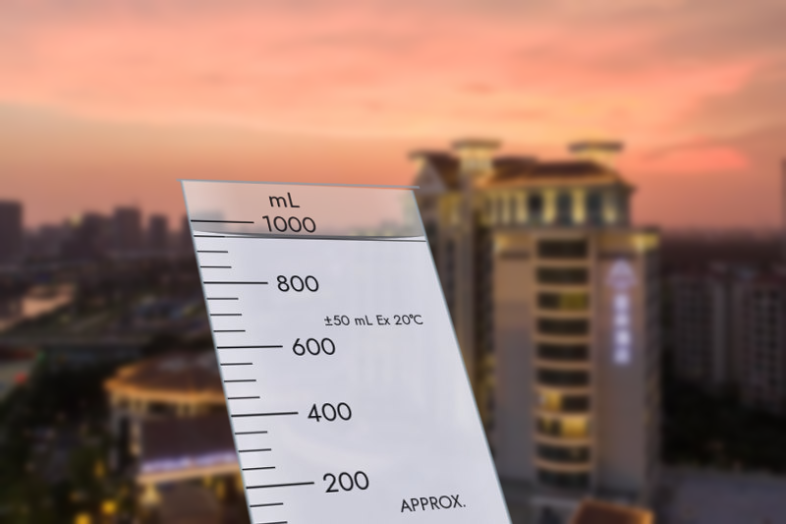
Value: 950 mL
